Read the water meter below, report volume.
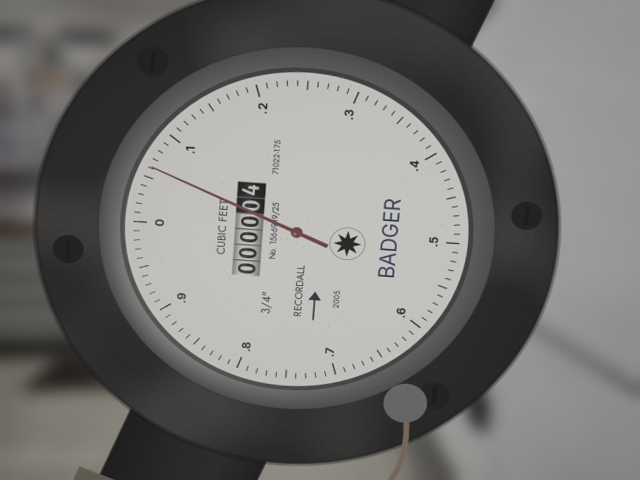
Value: 4.06 ft³
